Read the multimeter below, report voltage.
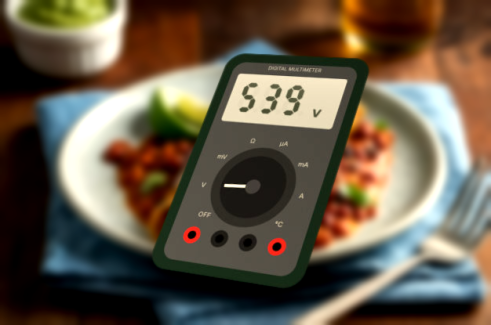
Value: 539 V
